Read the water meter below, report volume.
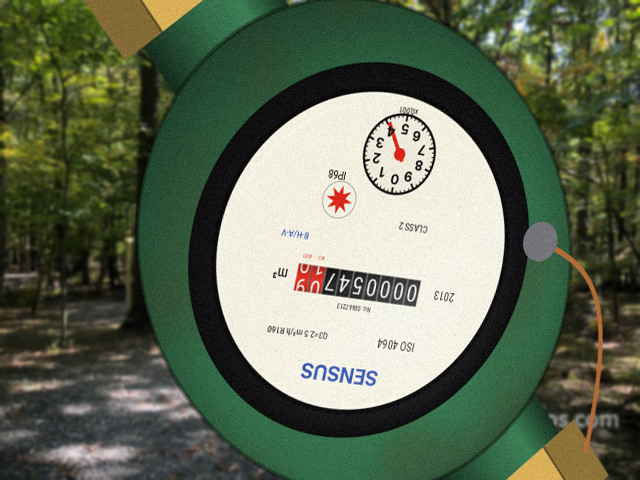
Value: 547.094 m³
